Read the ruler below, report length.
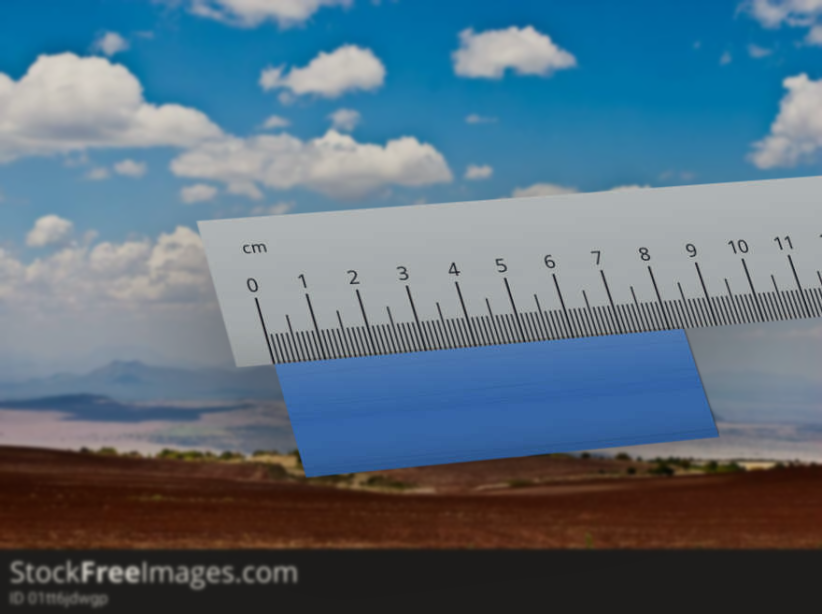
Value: 8.3 cm
